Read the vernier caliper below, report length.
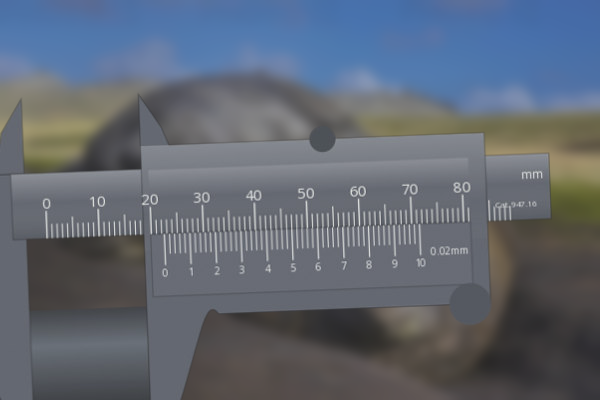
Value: 22.5 mm
